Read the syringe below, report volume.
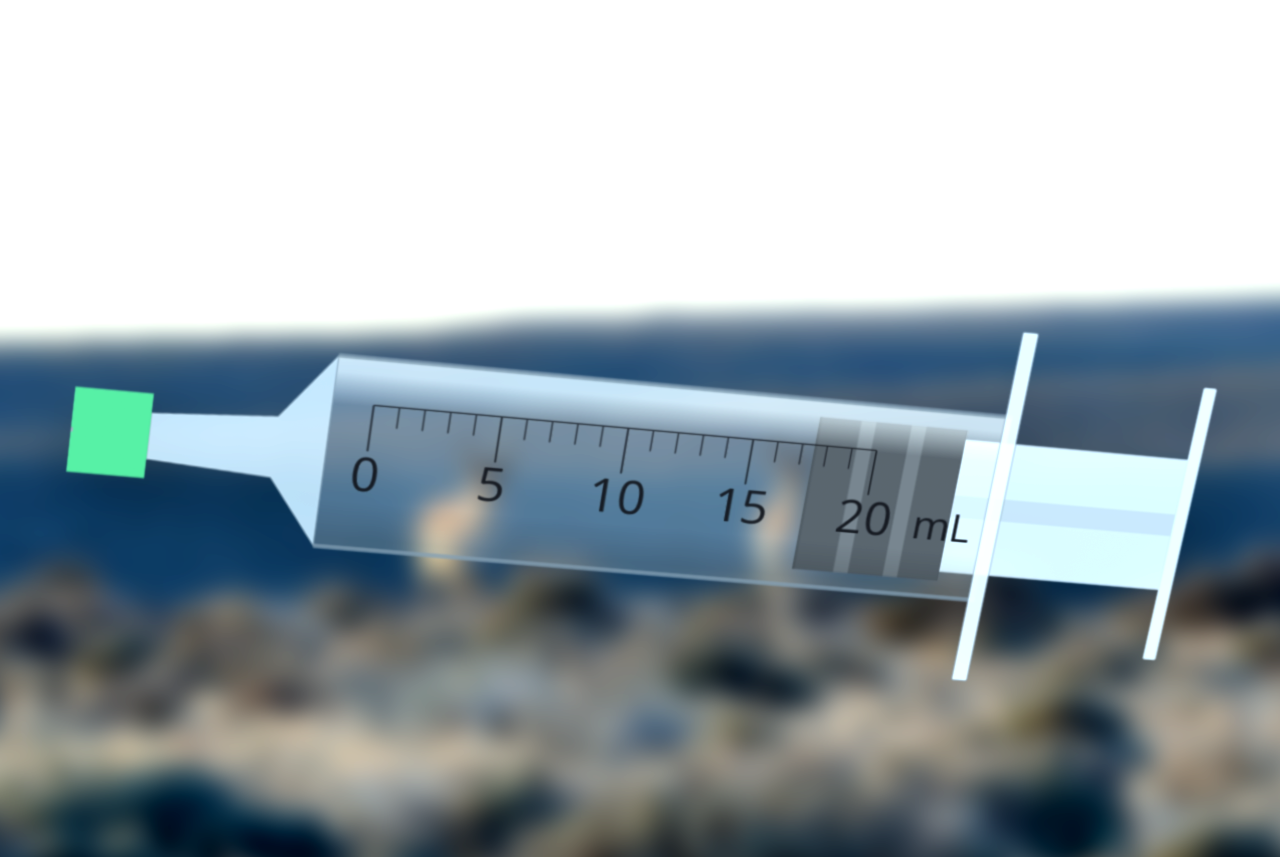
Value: 17.5 mL
